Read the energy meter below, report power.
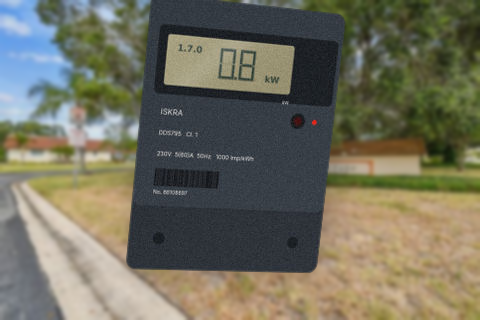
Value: 0.8 kW
